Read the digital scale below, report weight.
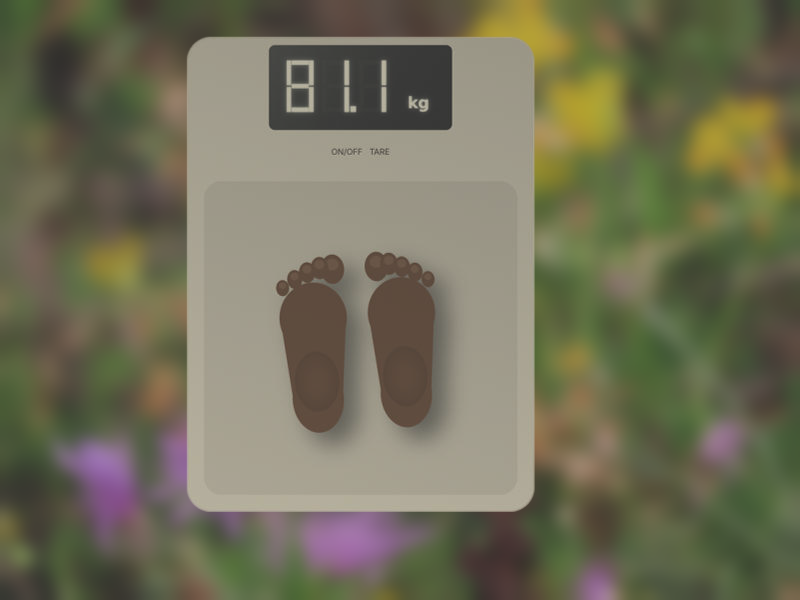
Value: 81.1 kg
